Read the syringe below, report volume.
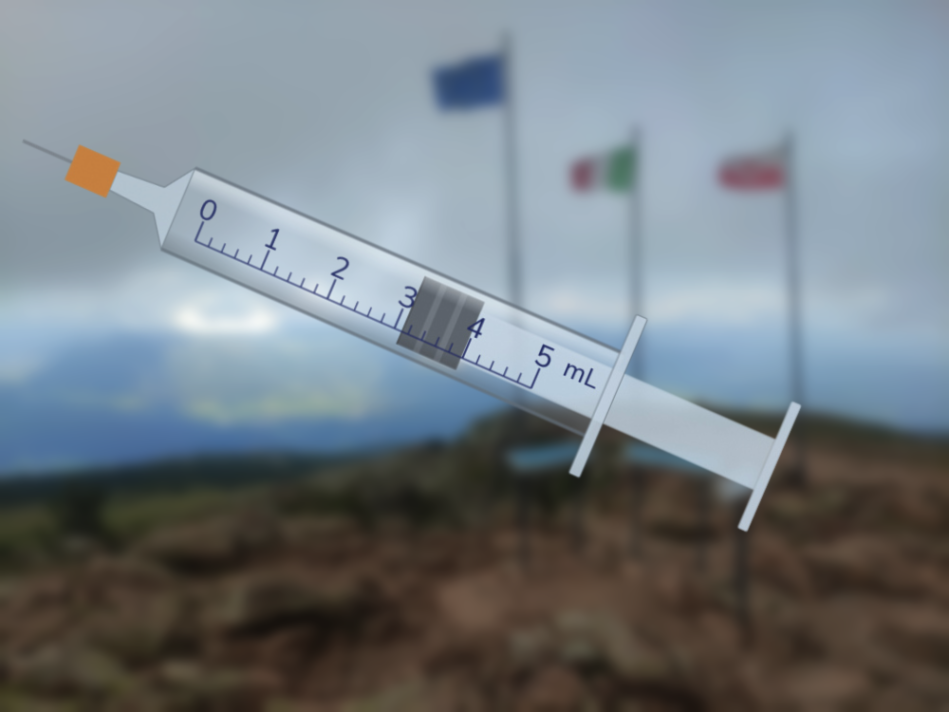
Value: 3.1 mL
